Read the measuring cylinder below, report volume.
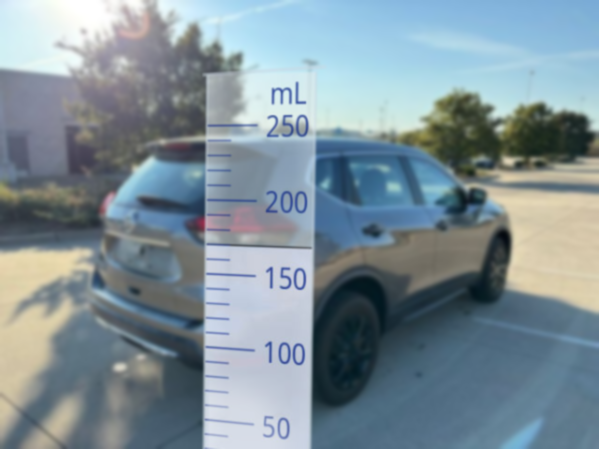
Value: 170 mL
